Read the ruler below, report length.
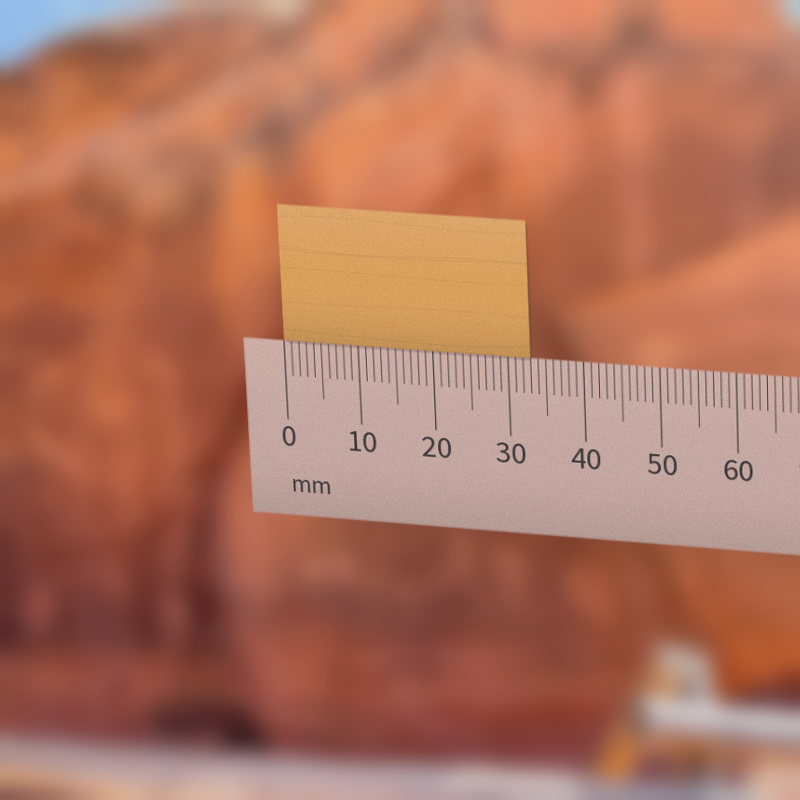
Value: 33 mm
